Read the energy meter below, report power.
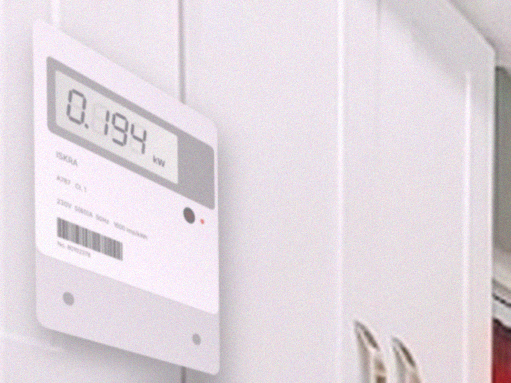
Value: 0.194 kW
